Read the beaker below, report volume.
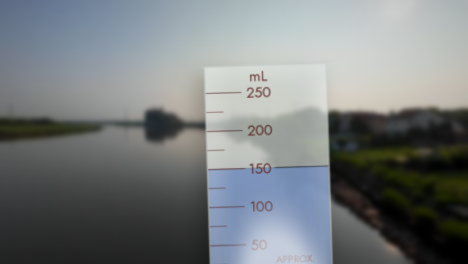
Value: 150 mL
